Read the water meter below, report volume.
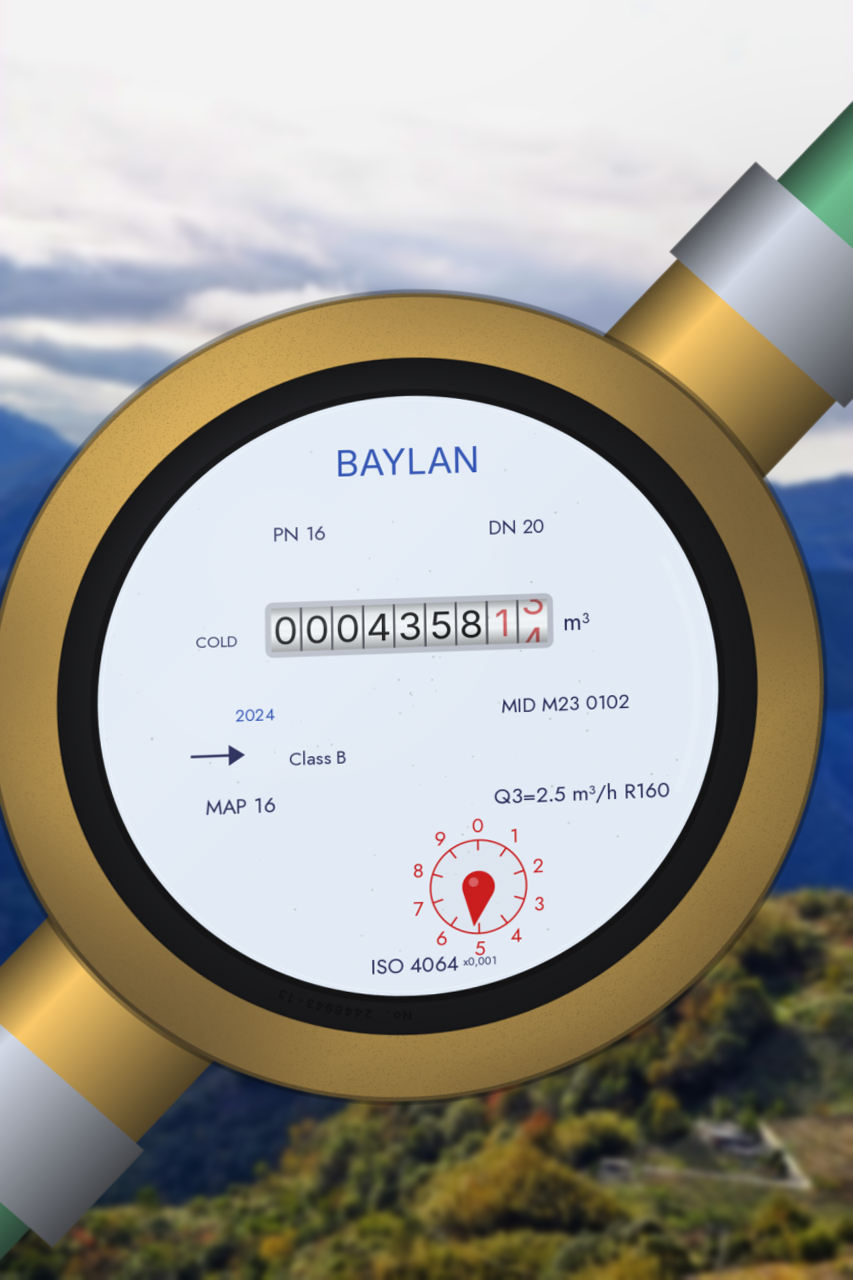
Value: 4358.135 m³
